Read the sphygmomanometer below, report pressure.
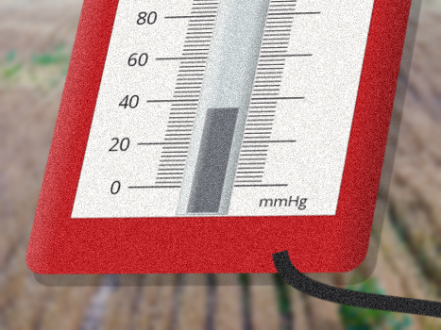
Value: 36 mmHg
